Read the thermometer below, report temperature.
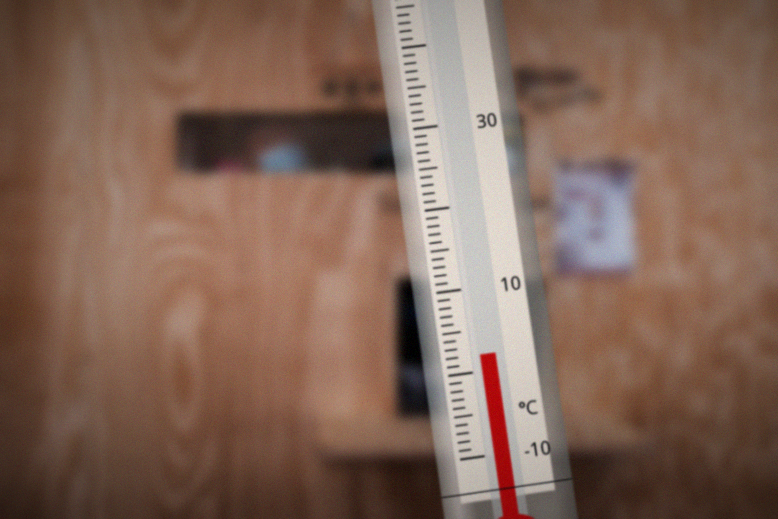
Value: 2 °C
